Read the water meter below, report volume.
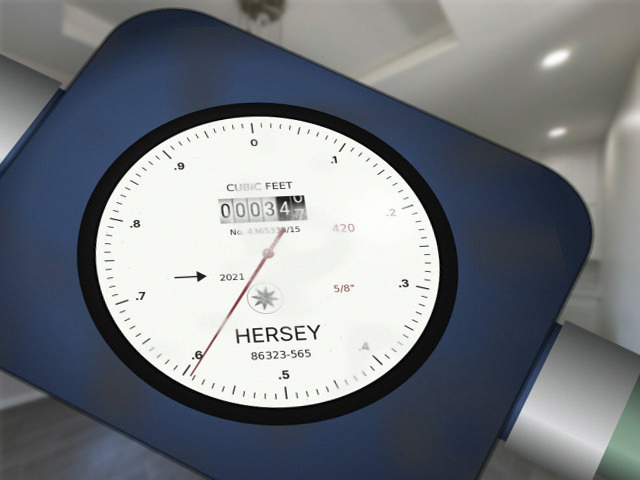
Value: 346.59 ft³
